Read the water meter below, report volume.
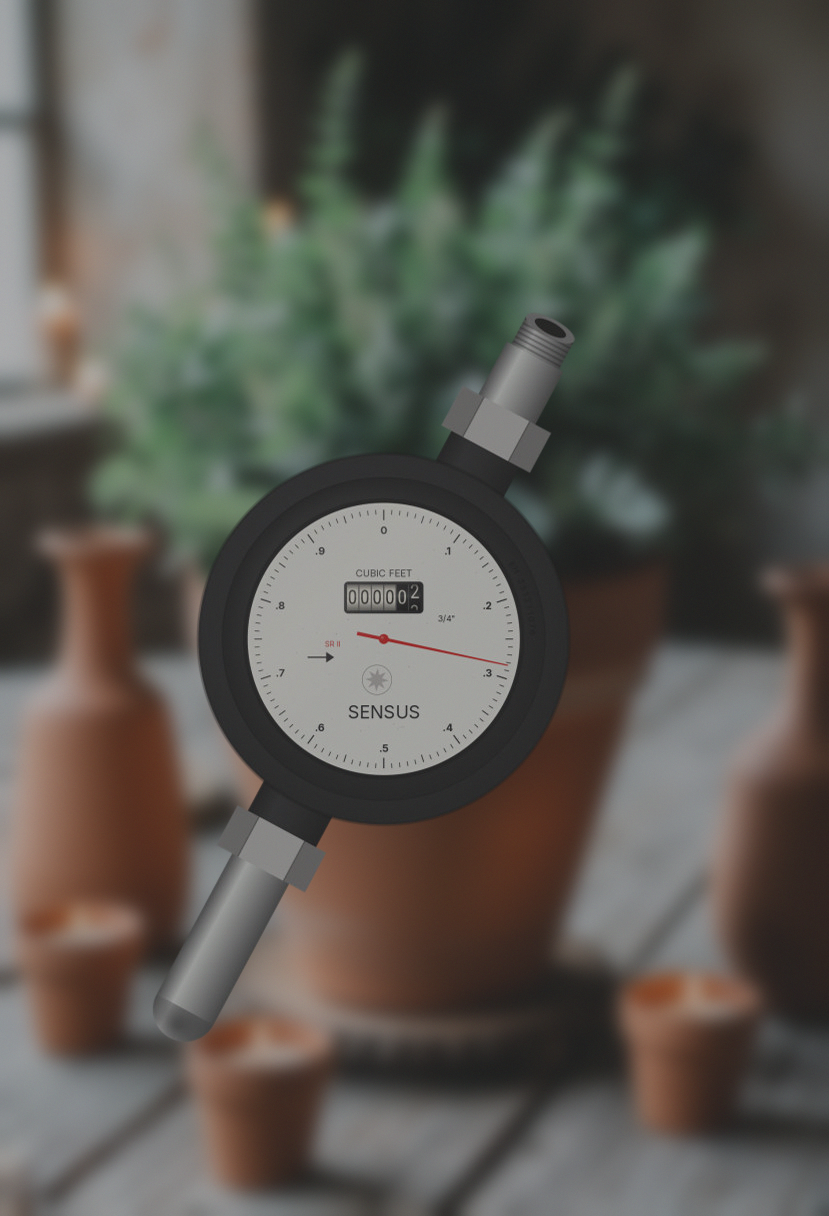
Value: 2.28 ft³
